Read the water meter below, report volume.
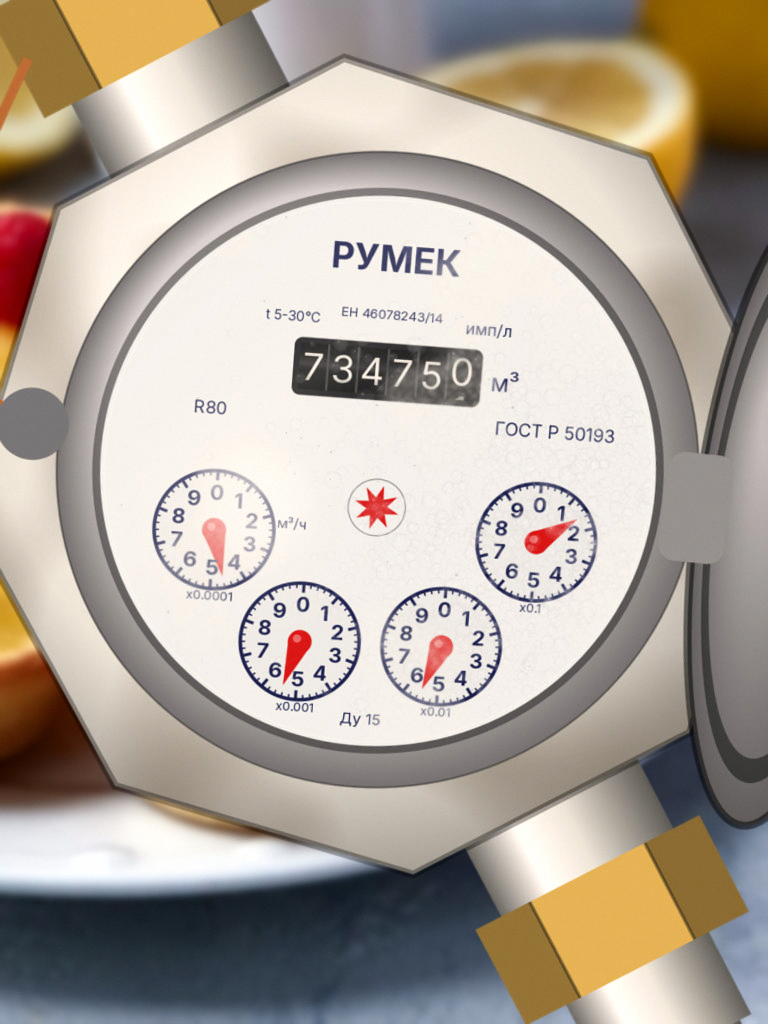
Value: 734750.1554 m³
